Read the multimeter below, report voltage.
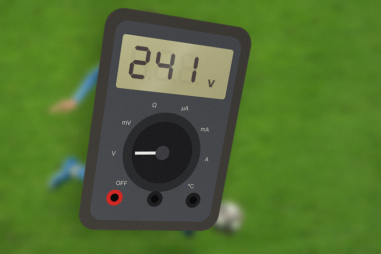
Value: 241 V
